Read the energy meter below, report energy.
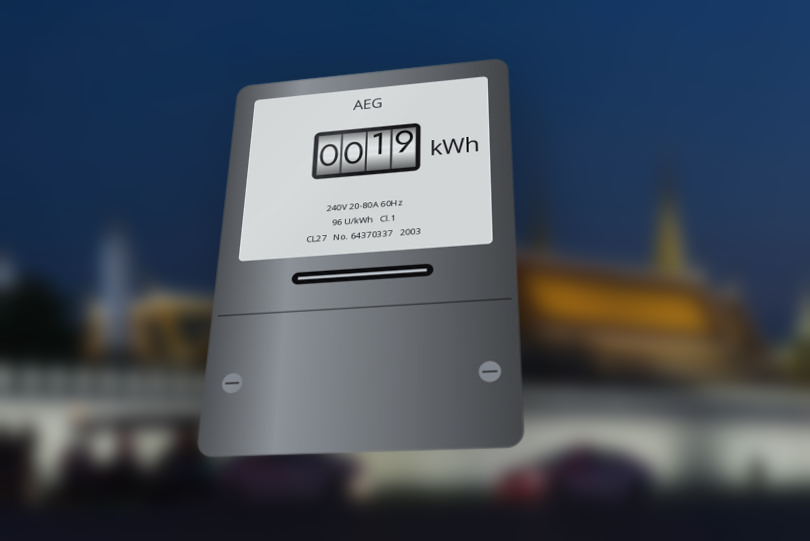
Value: 19 kWh
